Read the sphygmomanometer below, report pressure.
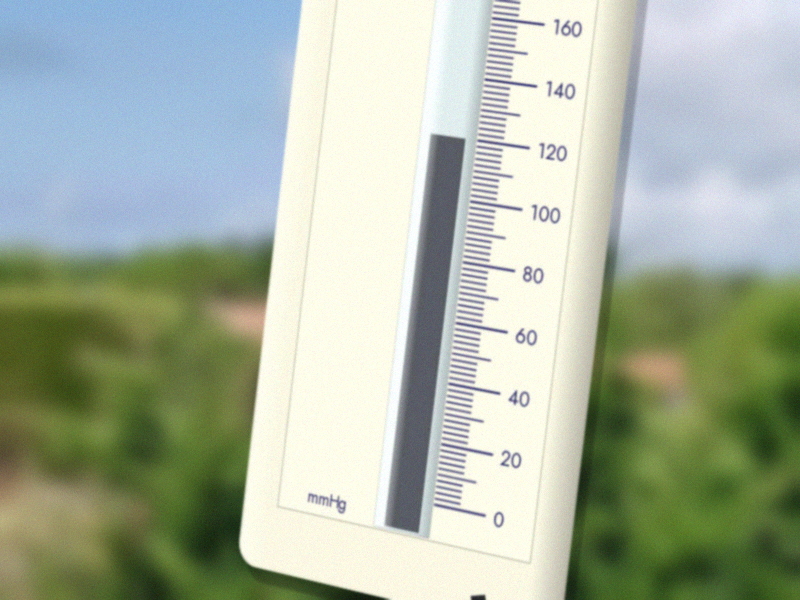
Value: 120 mmHg
